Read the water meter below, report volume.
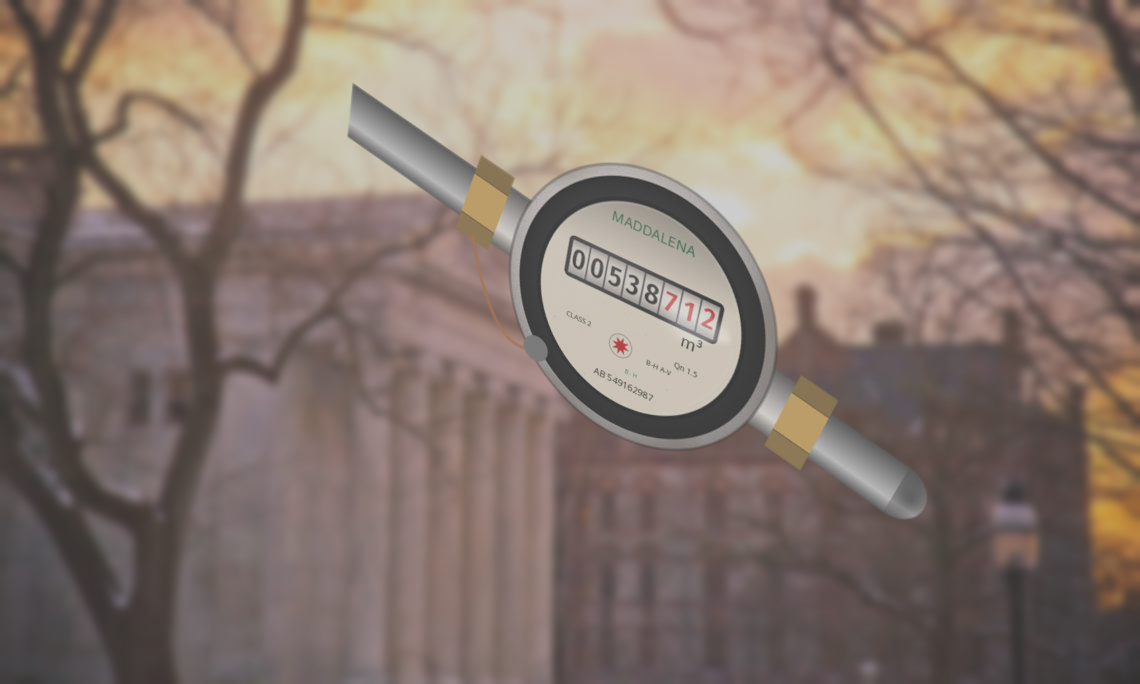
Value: 538.712 m³
